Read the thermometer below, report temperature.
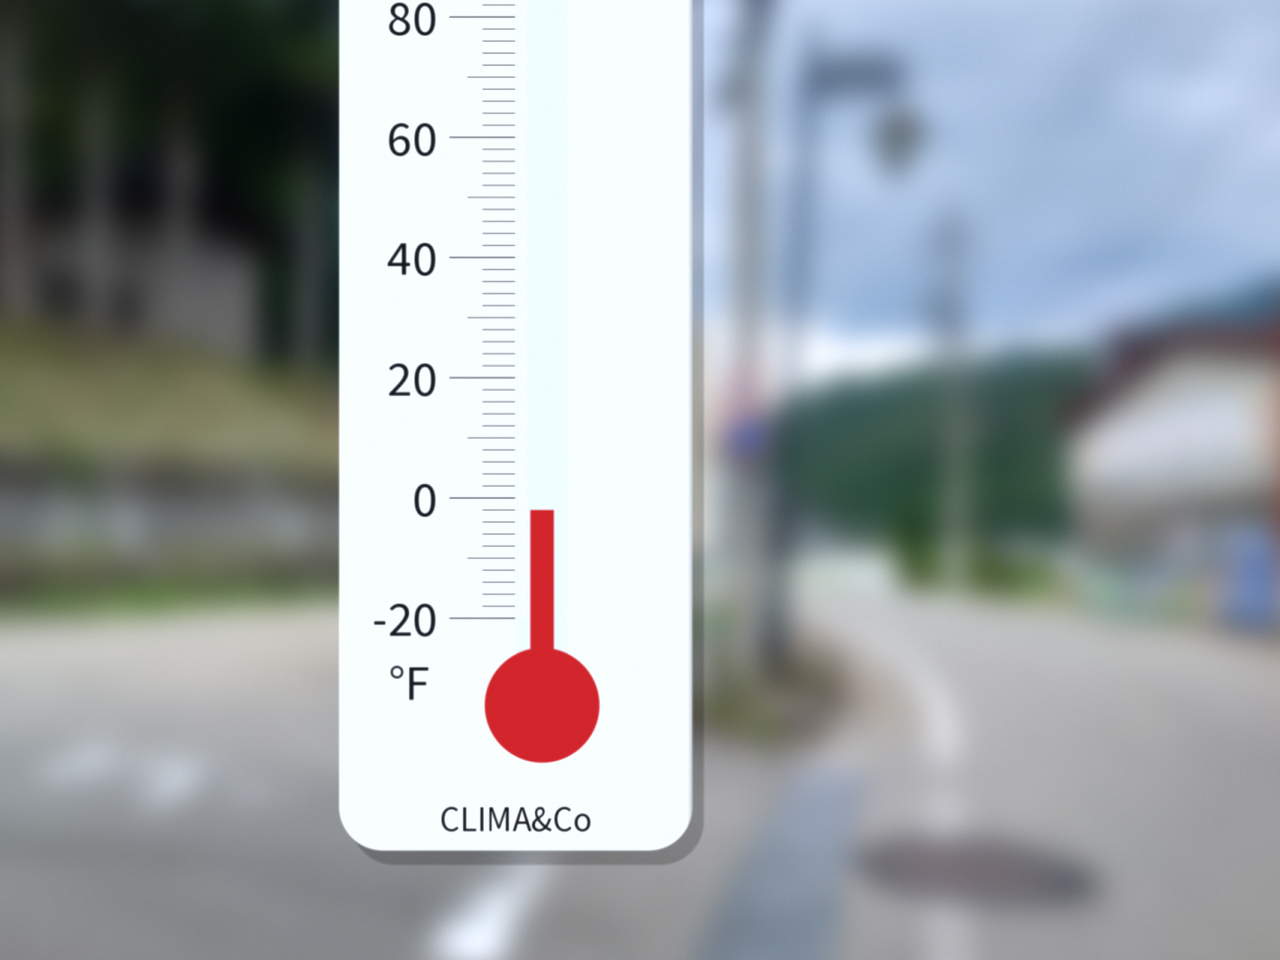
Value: -2 °F
